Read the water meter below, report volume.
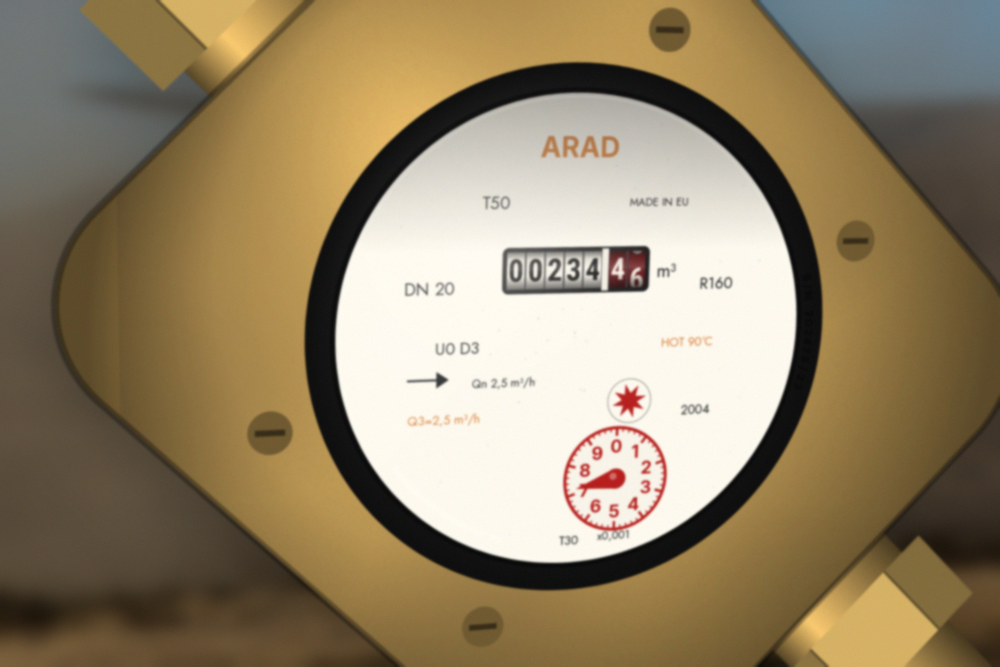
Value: 234.457 m³
